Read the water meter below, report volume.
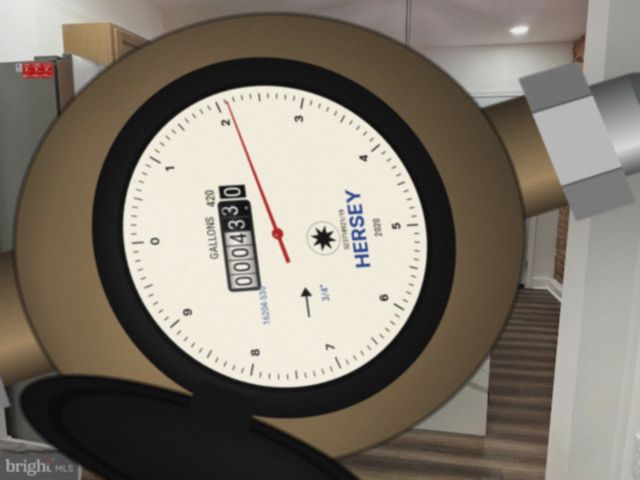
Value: 4332.1 gal
